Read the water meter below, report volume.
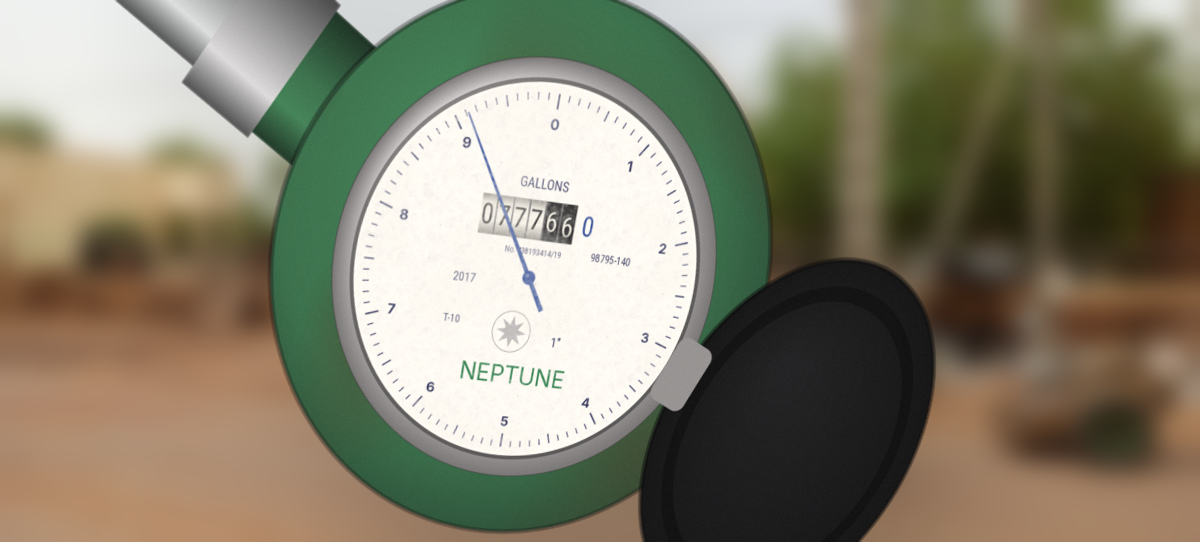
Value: 777659.1 gal
